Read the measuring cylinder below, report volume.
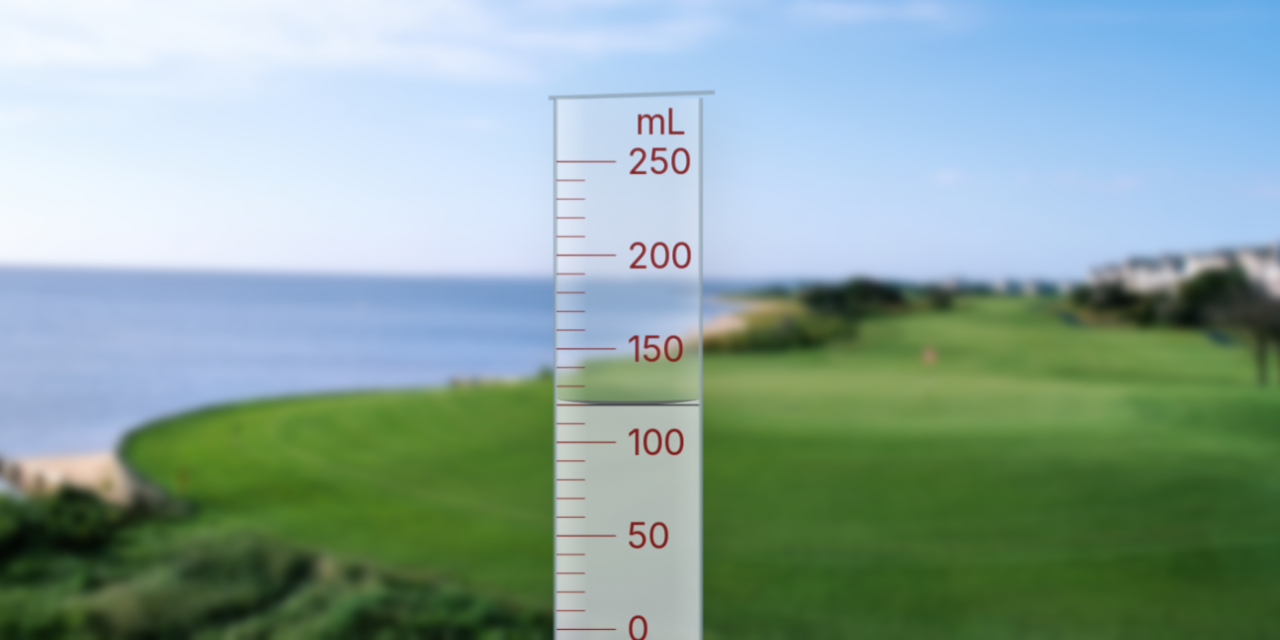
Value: 120 mL
